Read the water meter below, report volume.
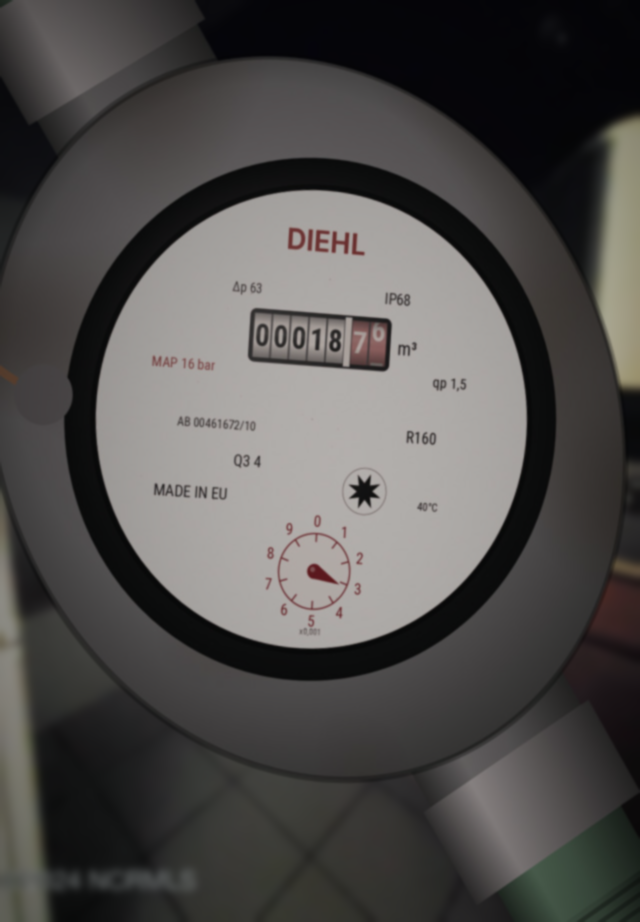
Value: 18.763 m³
